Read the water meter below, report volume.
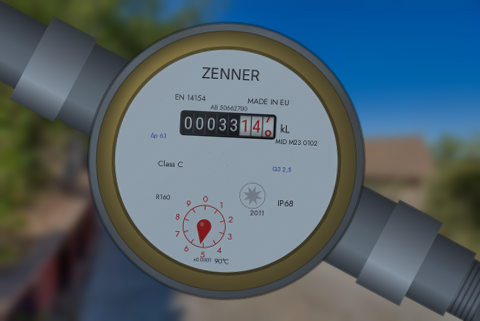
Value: 33.1475 kL
